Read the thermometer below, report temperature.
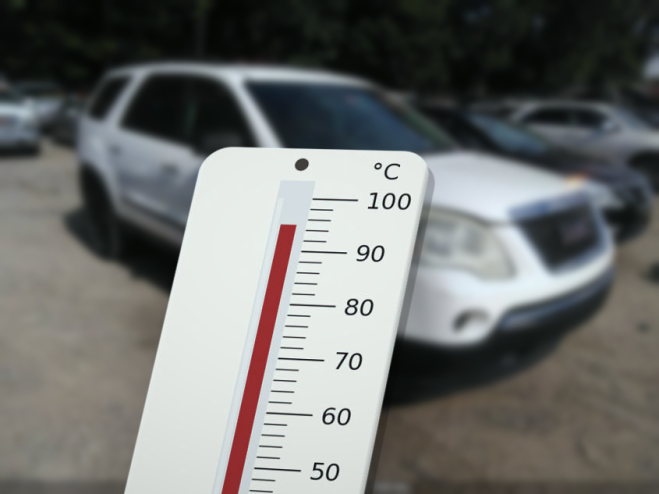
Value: 95 °C
